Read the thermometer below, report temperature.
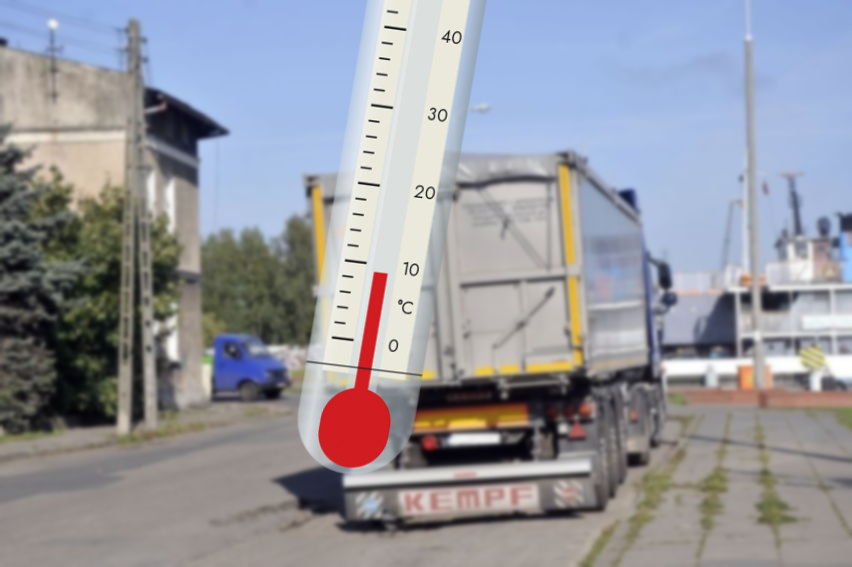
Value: 9 °C
